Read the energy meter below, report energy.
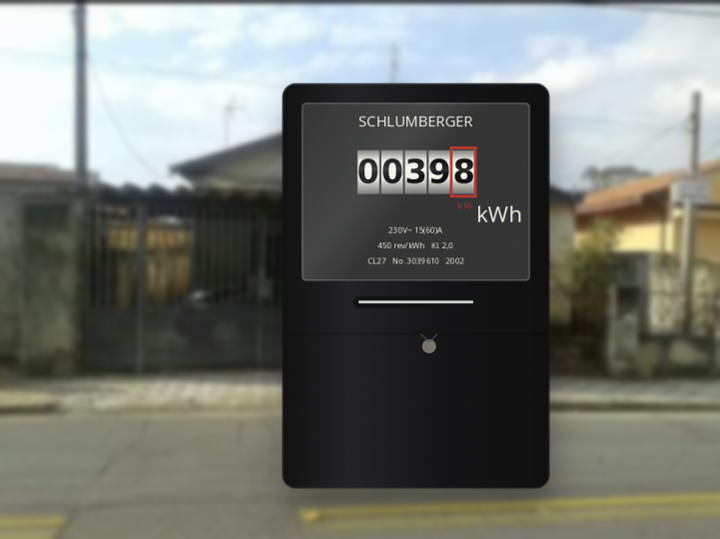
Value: 39.8 kWh
